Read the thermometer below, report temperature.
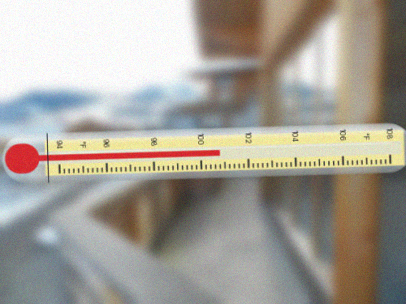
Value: 100.8 °F
